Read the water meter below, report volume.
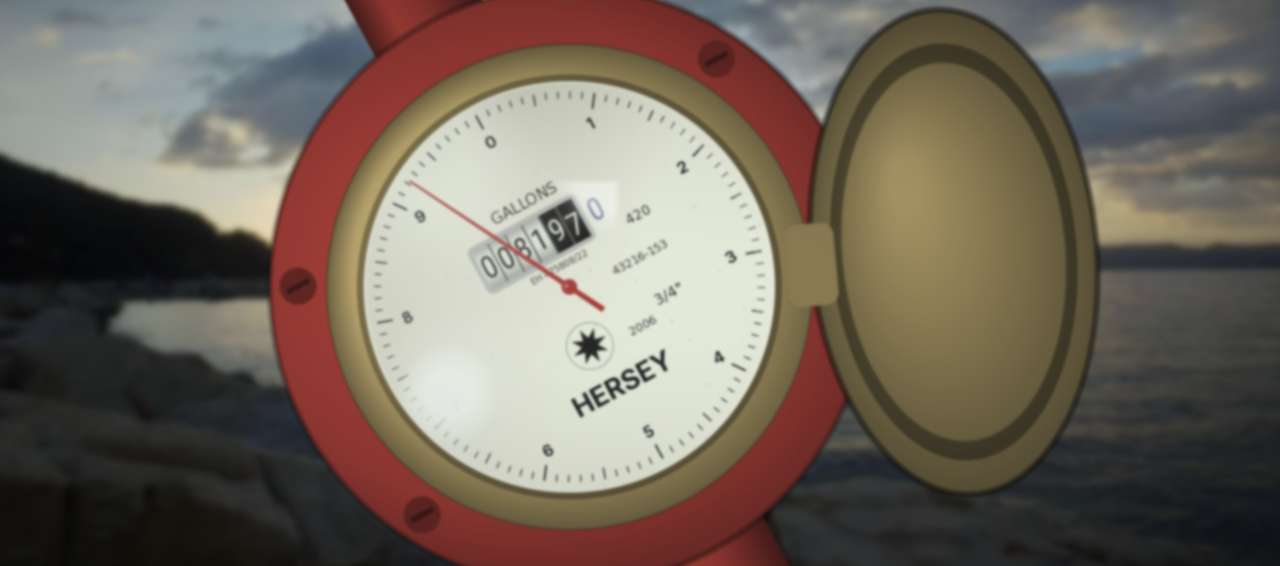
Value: 81969.2 gal
